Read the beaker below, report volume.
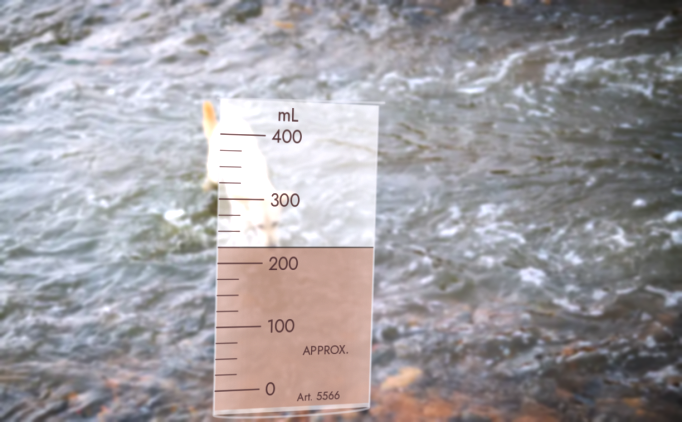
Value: 225 mL
